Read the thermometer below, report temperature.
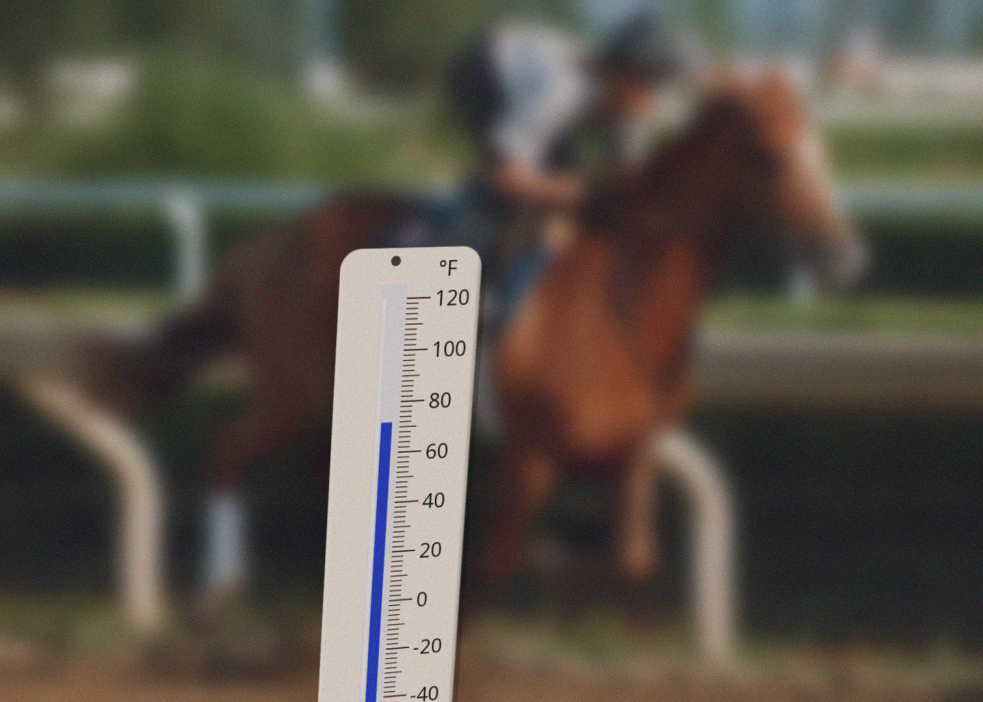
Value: 72 °F
